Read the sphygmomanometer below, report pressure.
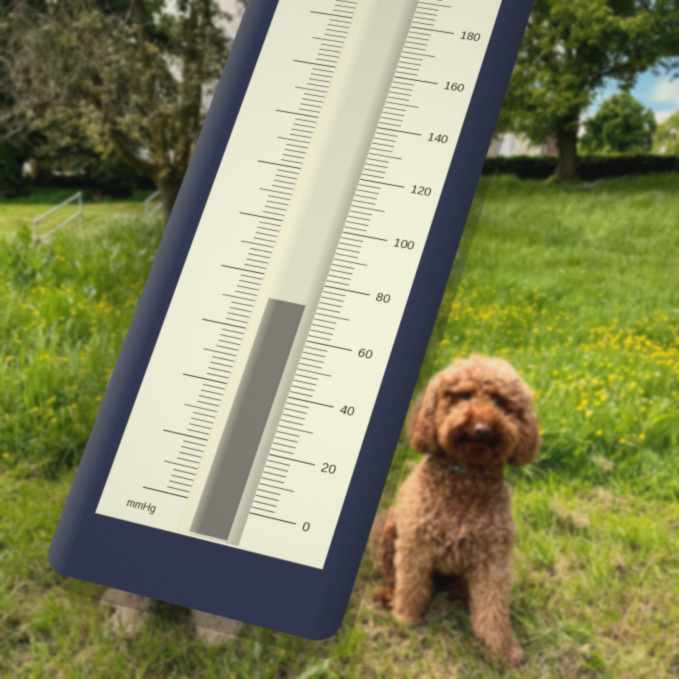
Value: 72 mmHg
